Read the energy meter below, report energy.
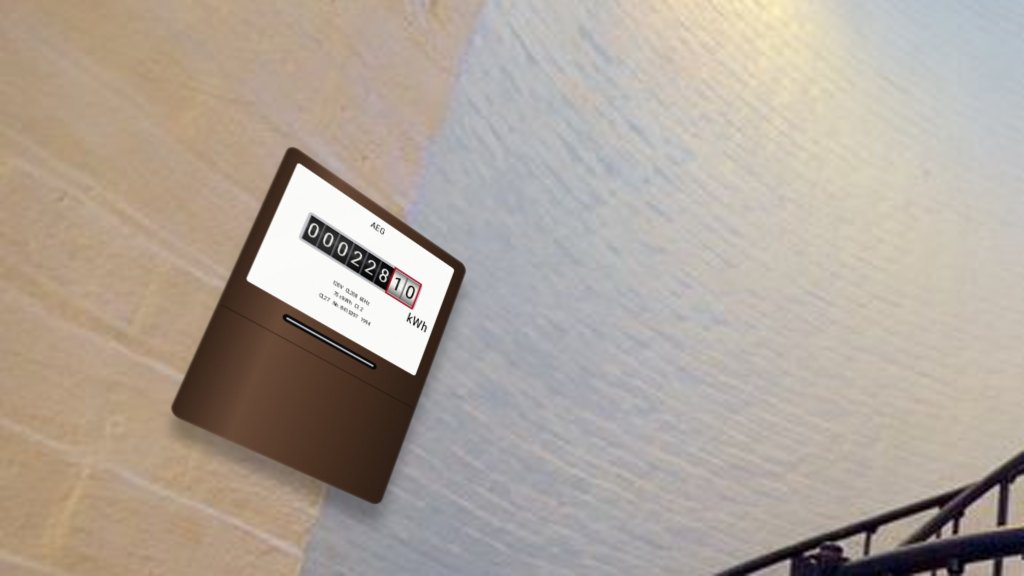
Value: 228.10 kWh
